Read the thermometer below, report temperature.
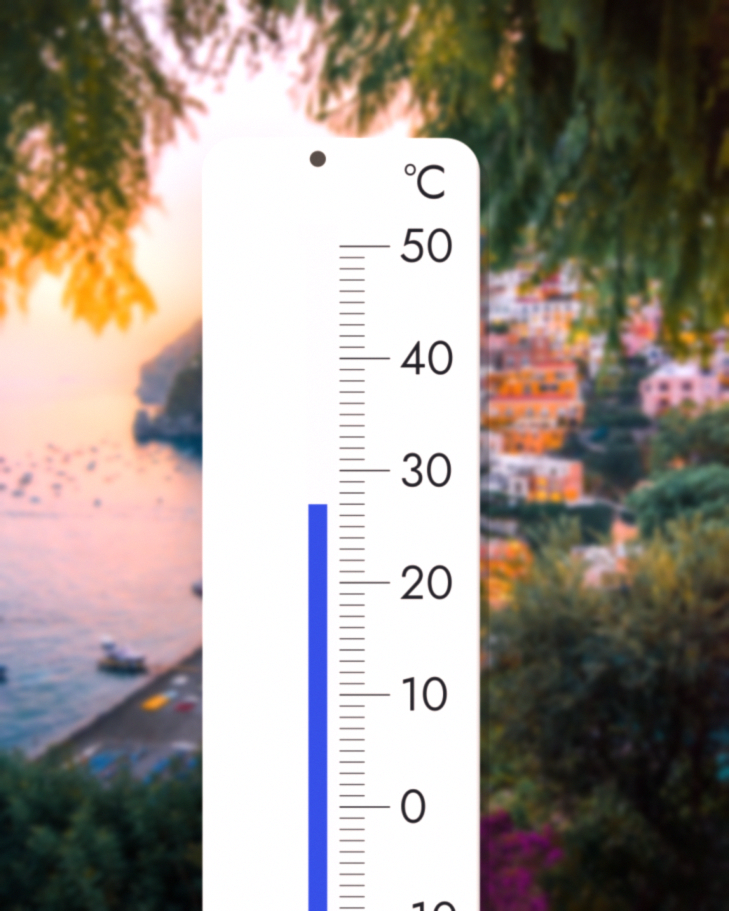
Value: 27 °C
